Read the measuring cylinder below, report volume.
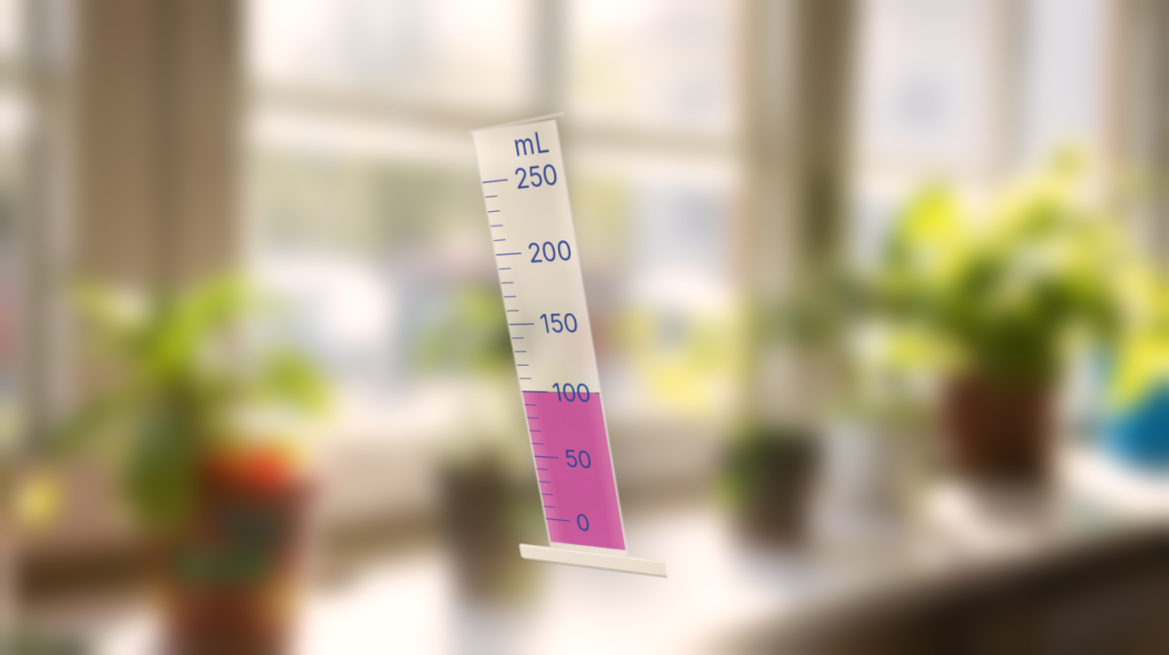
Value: 100 mL
